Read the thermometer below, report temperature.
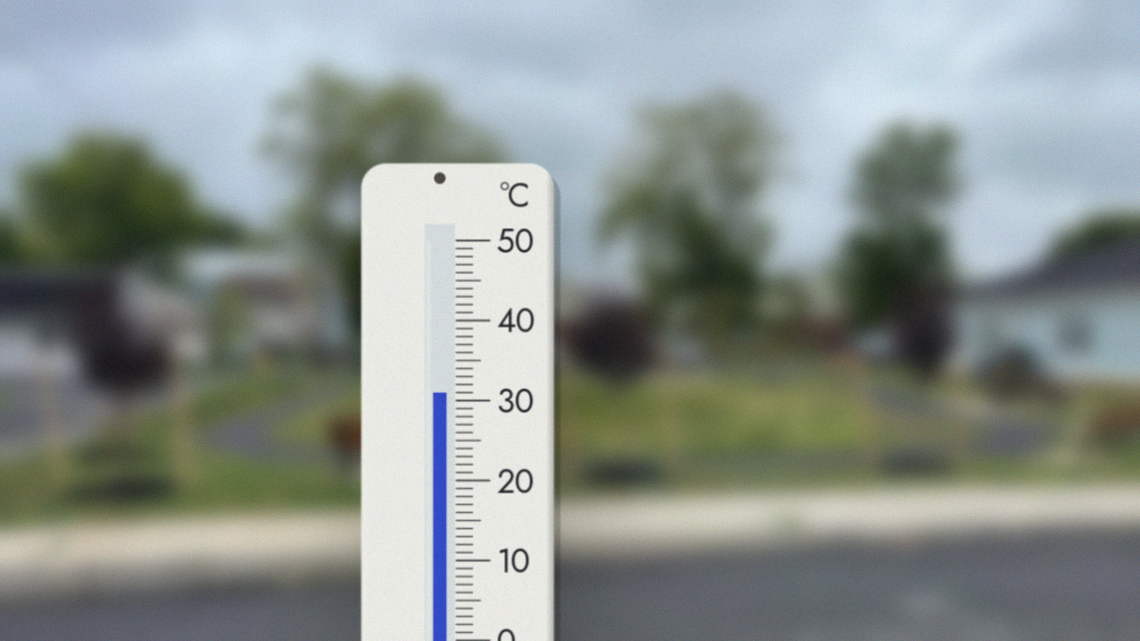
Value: 31 °C
